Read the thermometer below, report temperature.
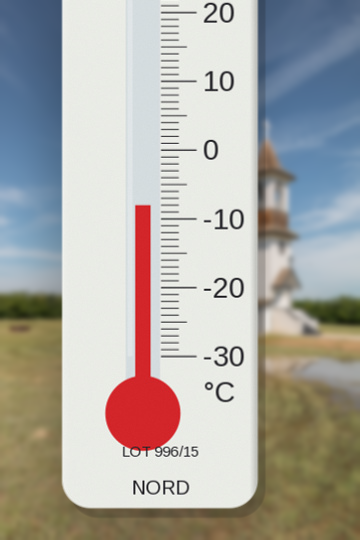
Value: -8 °C
